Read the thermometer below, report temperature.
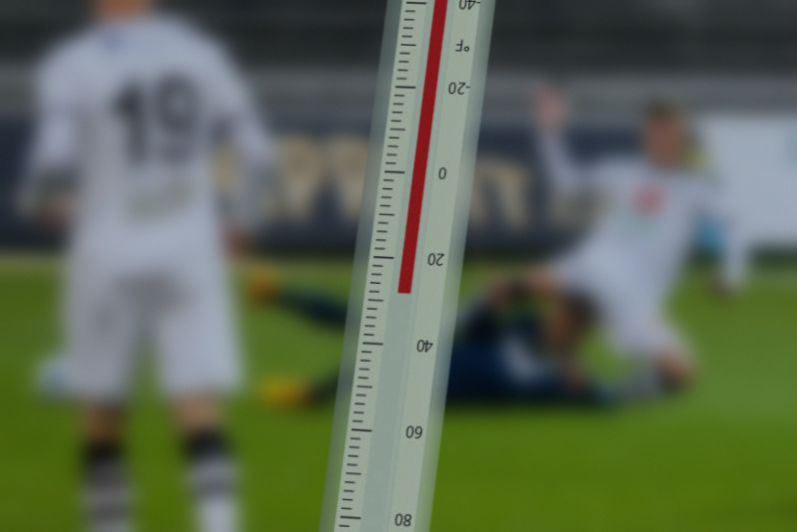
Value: 28 °F
